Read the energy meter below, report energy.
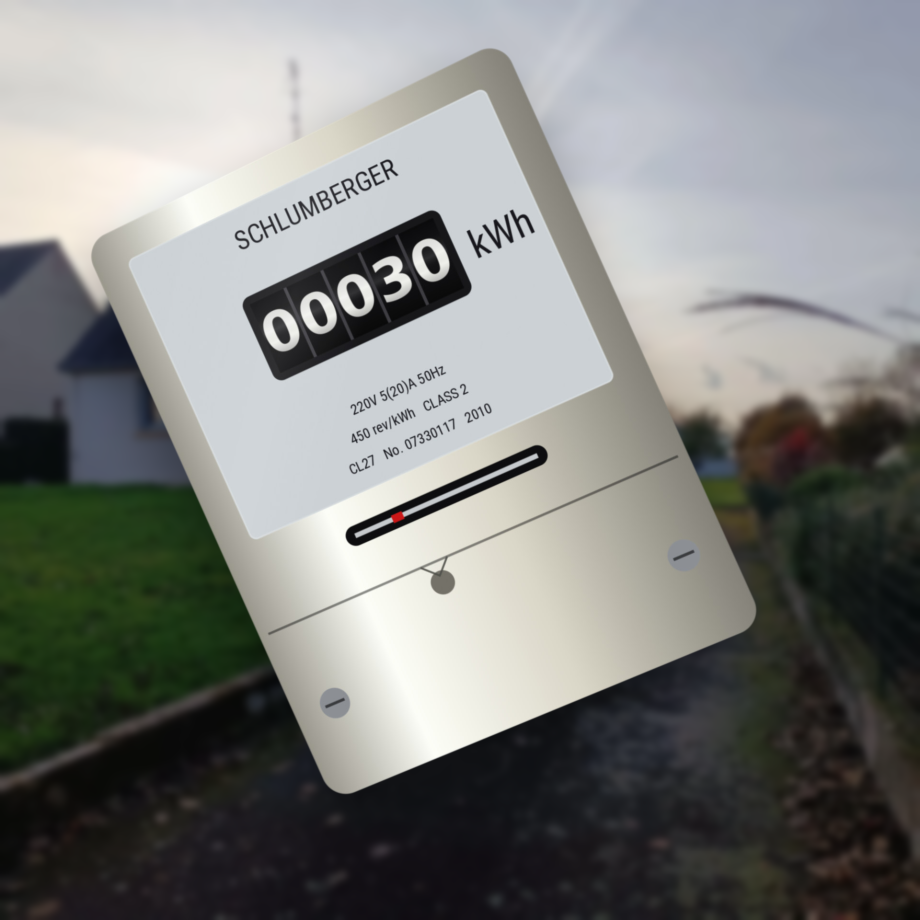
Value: 30 kWh
